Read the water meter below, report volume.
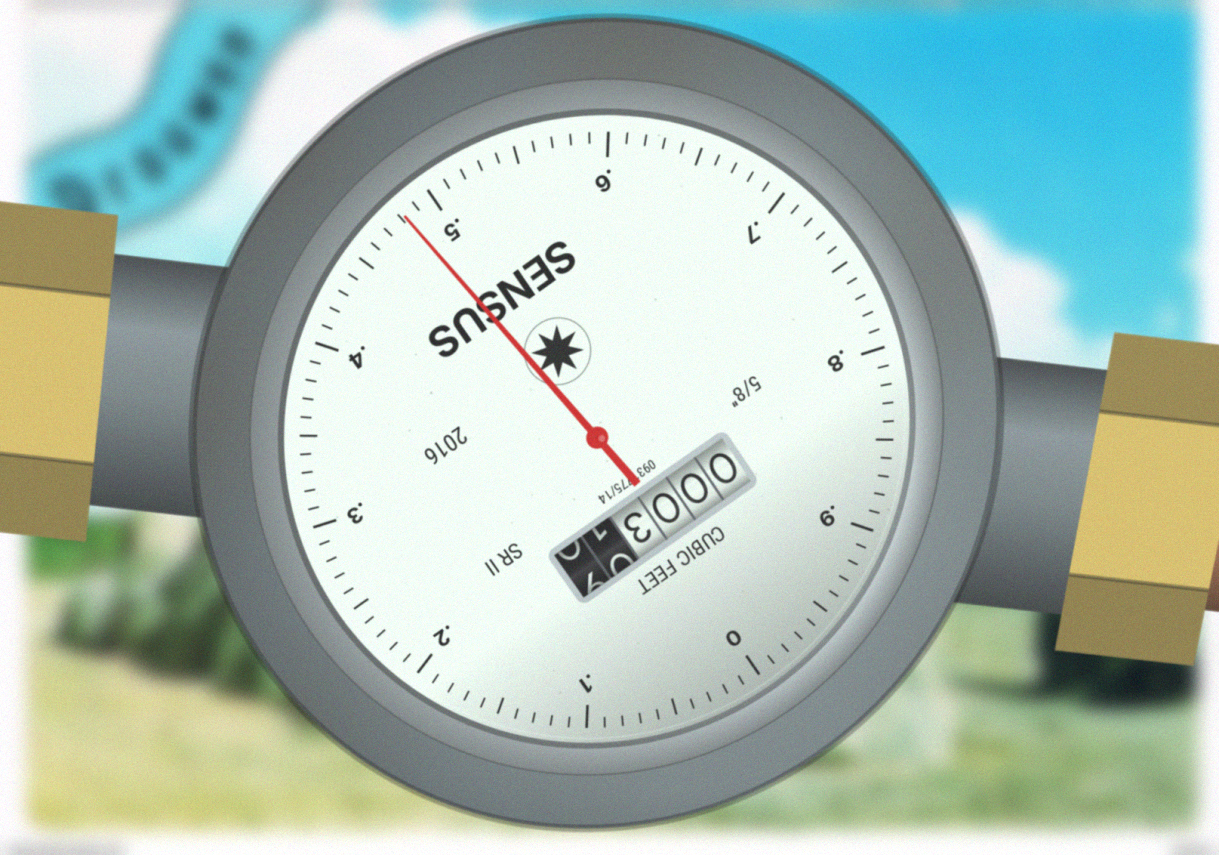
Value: 309.48 ft³
